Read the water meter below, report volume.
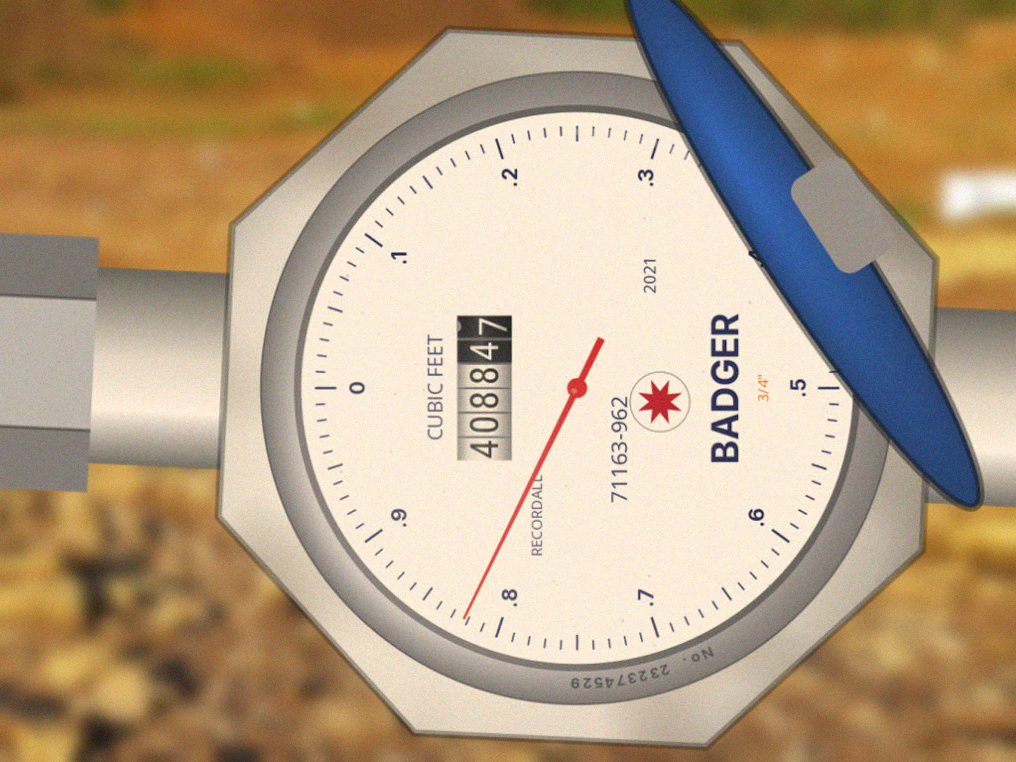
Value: 408846.82 ft³
